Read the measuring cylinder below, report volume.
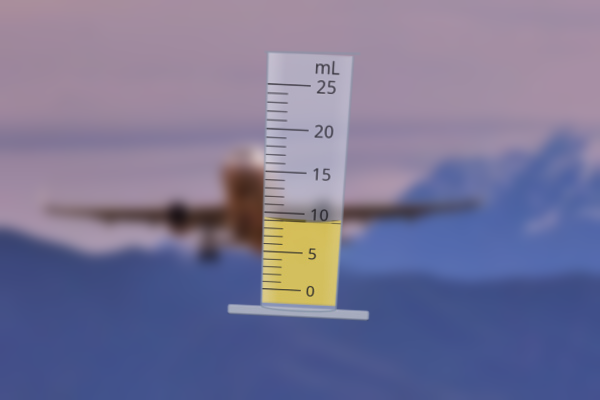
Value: 9 mL
